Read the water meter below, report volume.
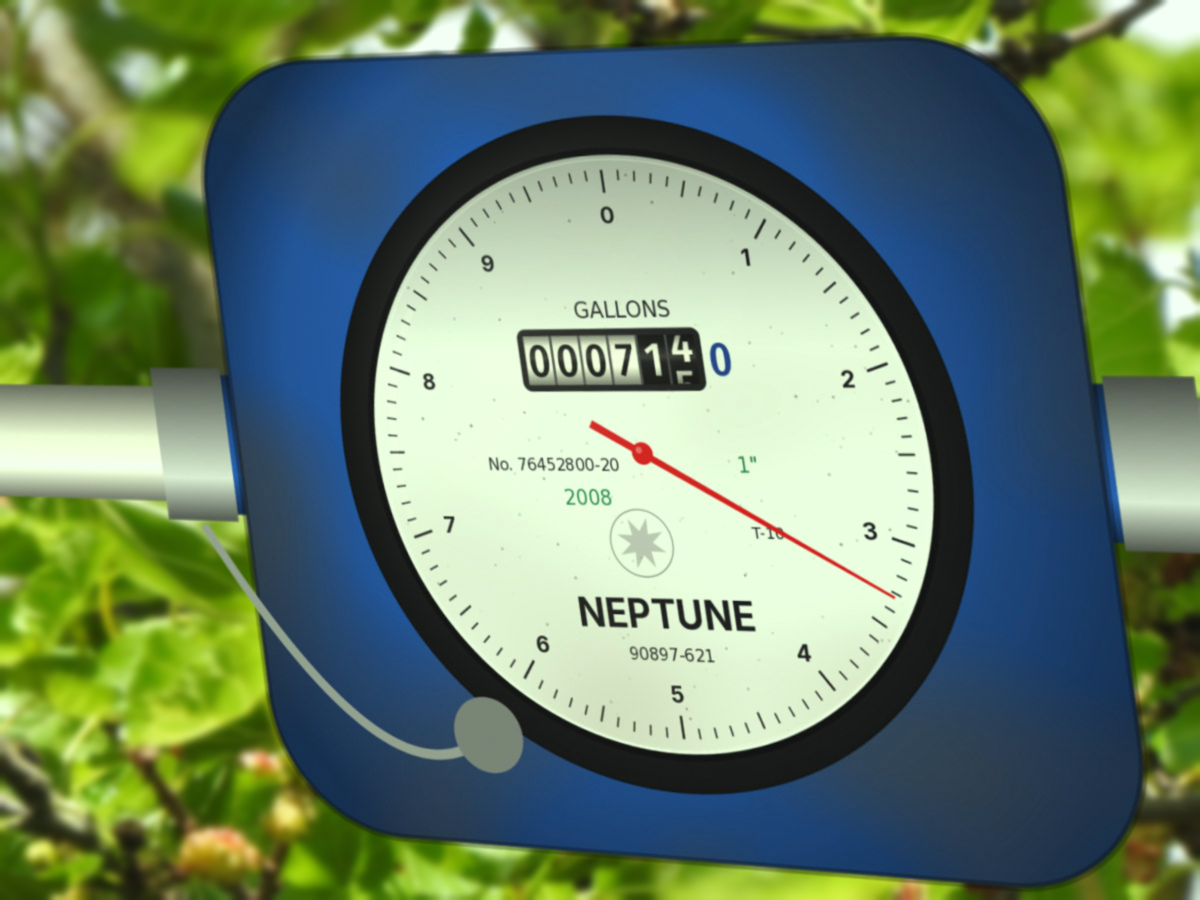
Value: 7143.3 gal
